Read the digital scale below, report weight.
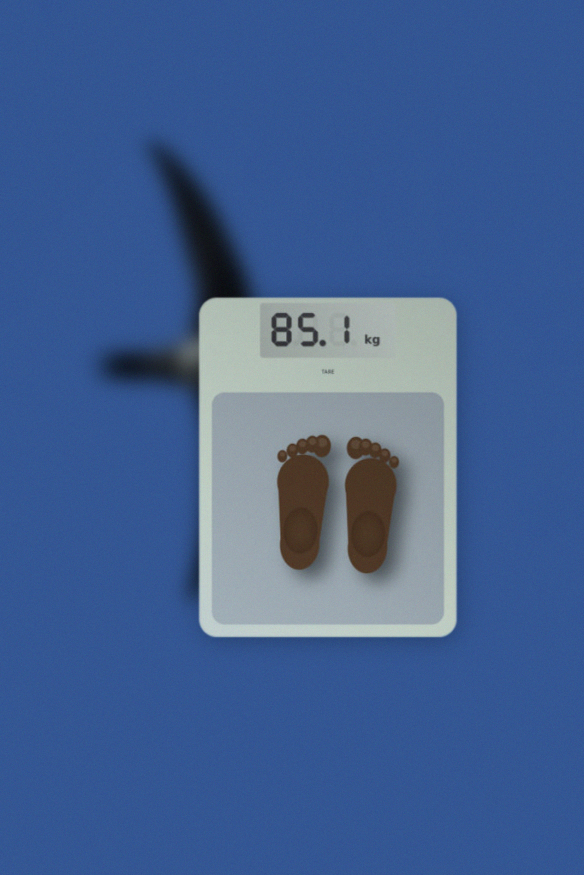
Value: 85.1 kg
